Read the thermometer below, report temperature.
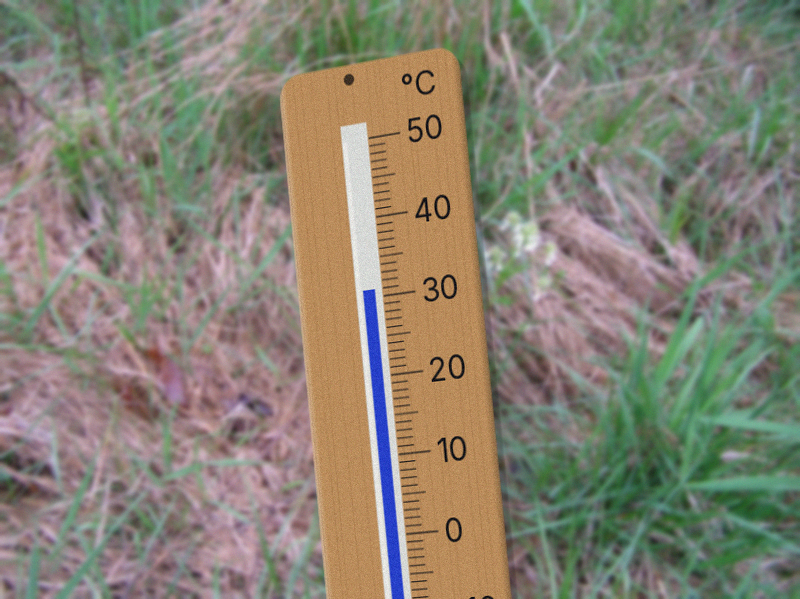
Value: 31 °C
